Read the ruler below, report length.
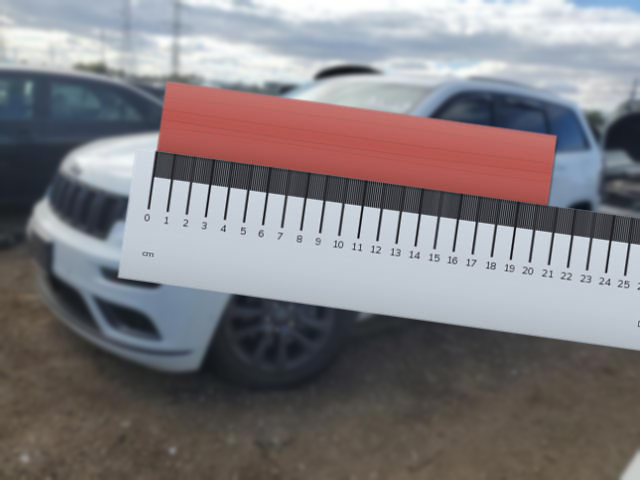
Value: 20.5 cm
